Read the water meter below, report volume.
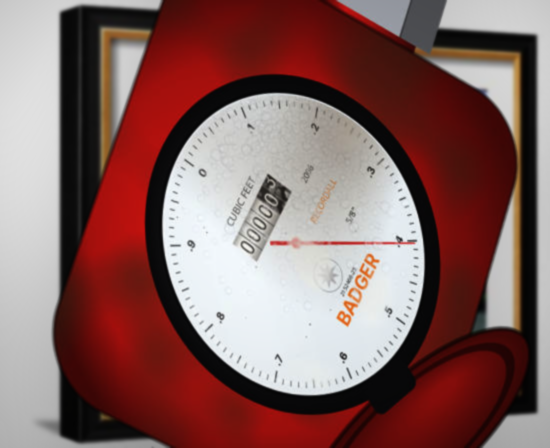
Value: 3.40 ft³
